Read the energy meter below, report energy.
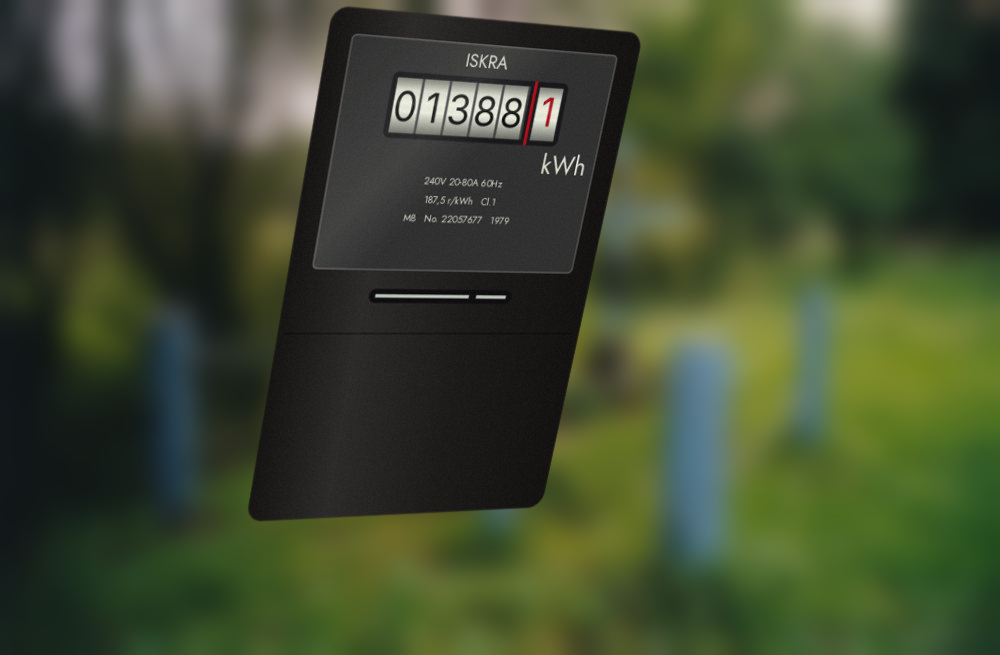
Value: 1388.1 kWh
